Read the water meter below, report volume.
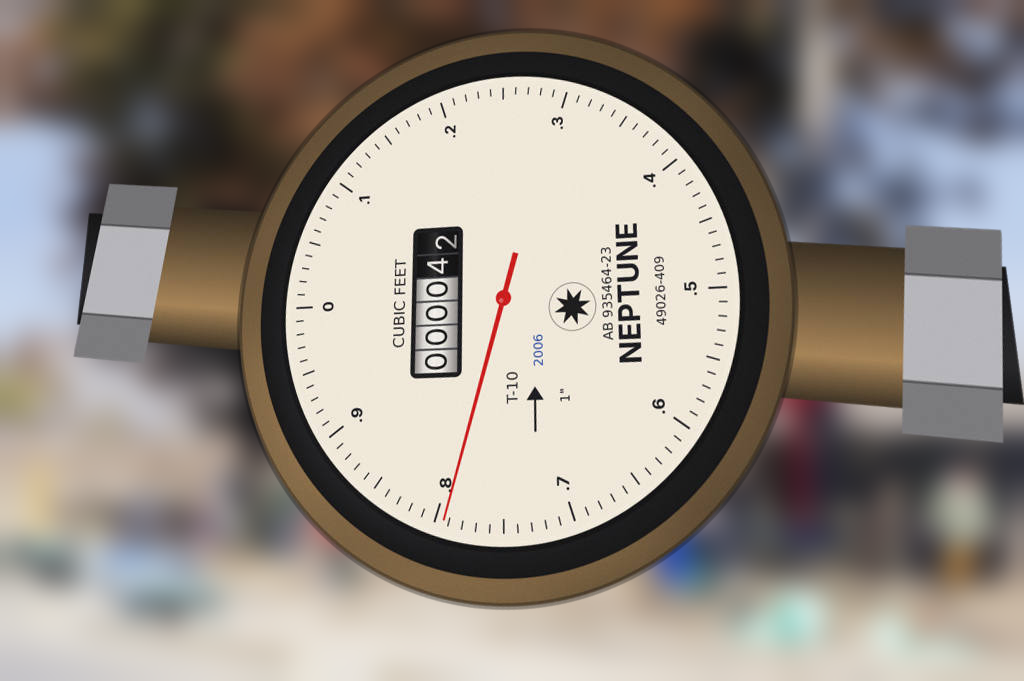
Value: 41.79 ft³
